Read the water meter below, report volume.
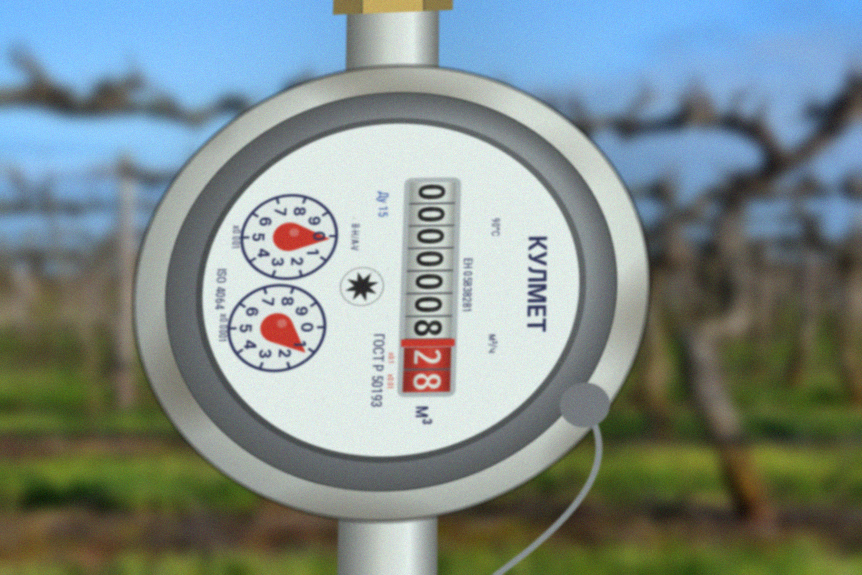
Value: 8.2801 m³
